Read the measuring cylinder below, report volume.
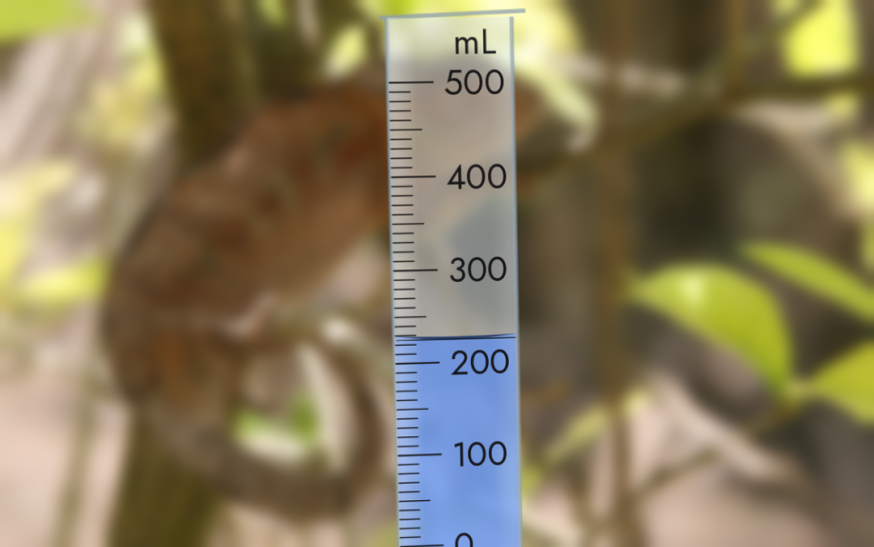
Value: 225 mL
